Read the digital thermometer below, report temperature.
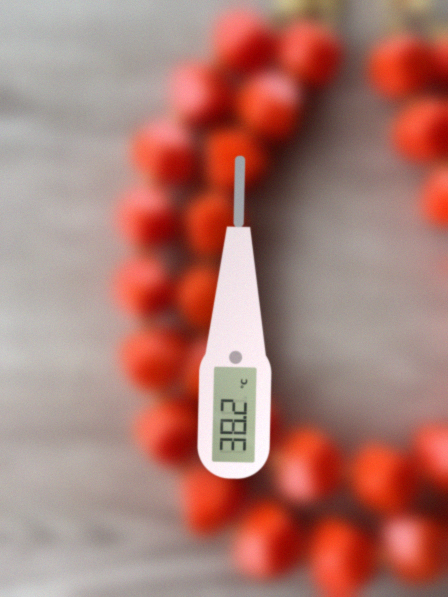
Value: 38.2 °C
